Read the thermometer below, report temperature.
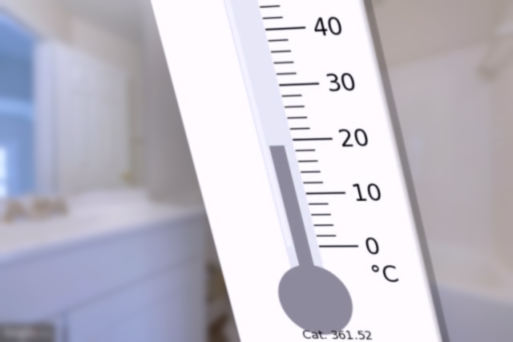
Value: 19 °C
